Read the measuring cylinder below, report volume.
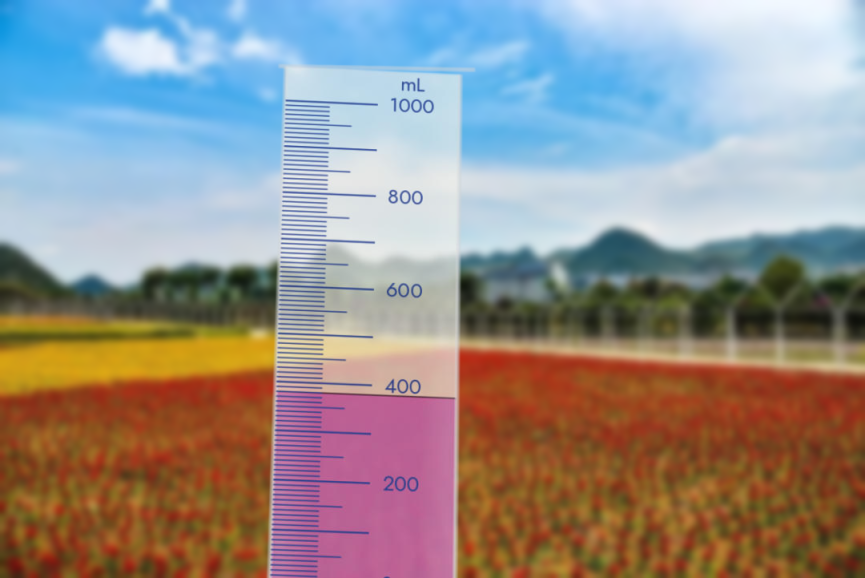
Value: 380 mL
